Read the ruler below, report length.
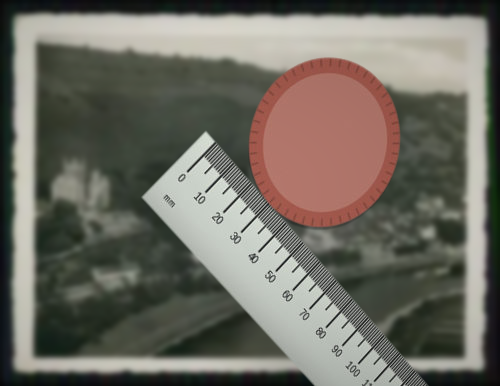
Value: 60 mm
